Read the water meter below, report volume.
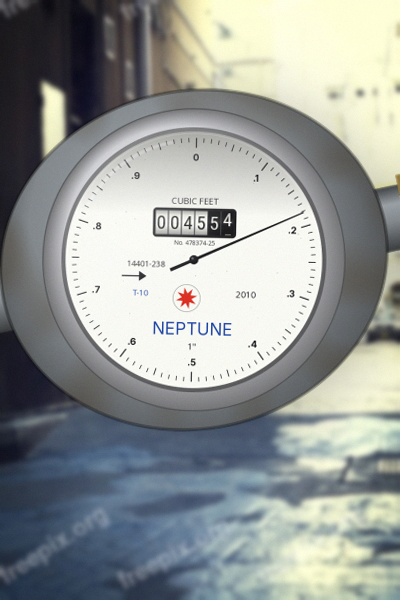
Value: 4554.18 ft³
